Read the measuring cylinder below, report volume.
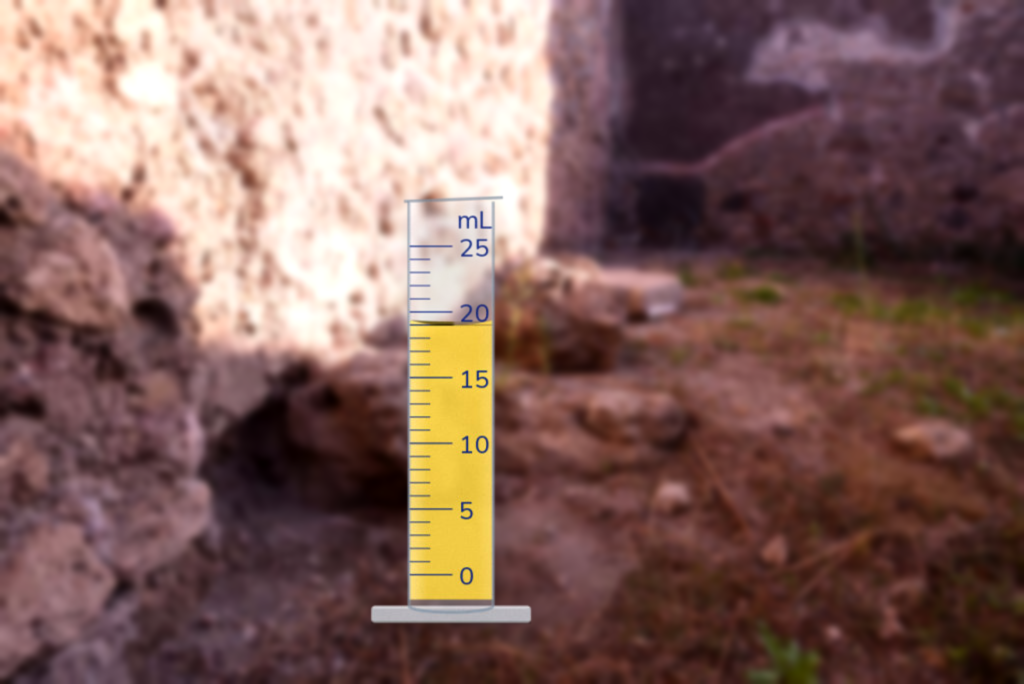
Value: 19 mL
